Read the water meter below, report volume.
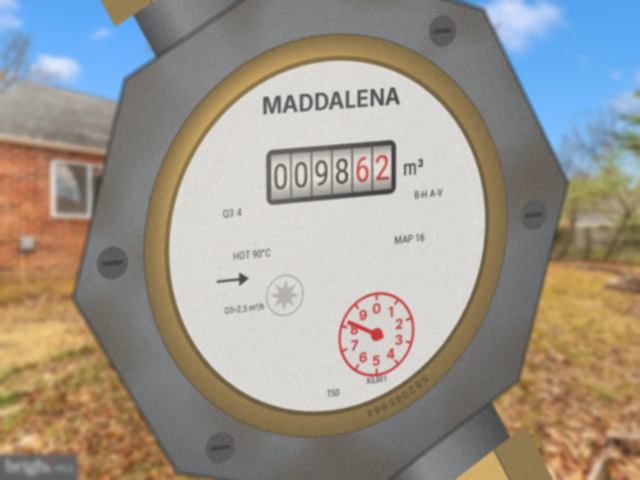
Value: 98.628 m³
